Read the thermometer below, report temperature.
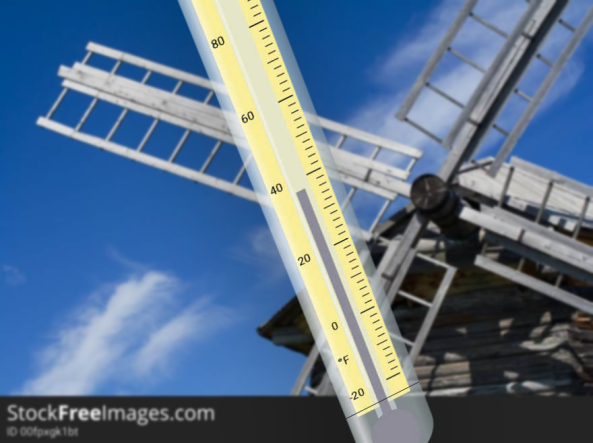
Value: 37 °F
